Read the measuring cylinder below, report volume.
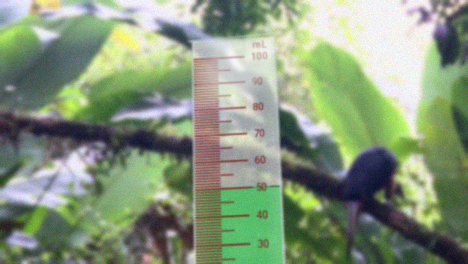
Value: 50 mL
